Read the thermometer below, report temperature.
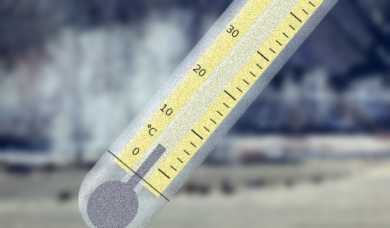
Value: 4 °C
